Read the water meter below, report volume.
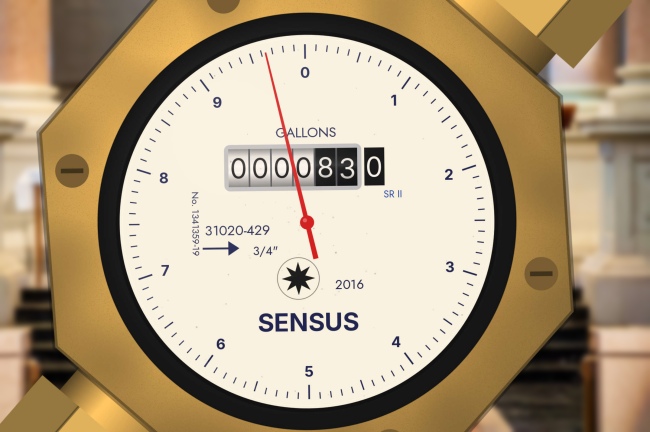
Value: 829.6 gal
